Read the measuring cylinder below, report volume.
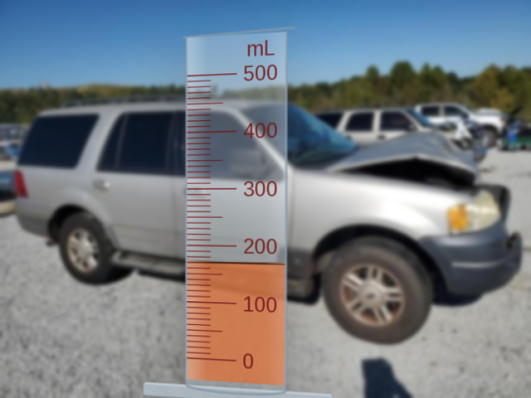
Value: 170 mL
